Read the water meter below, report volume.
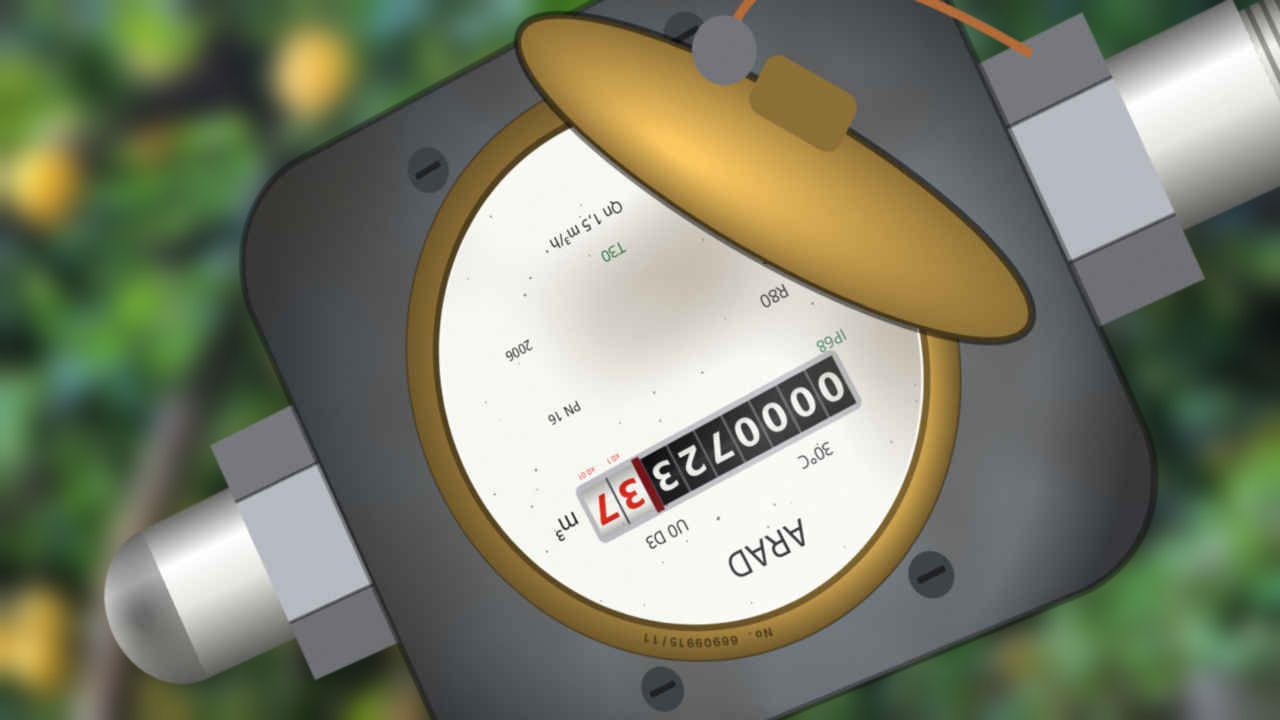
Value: 723.37 m³
